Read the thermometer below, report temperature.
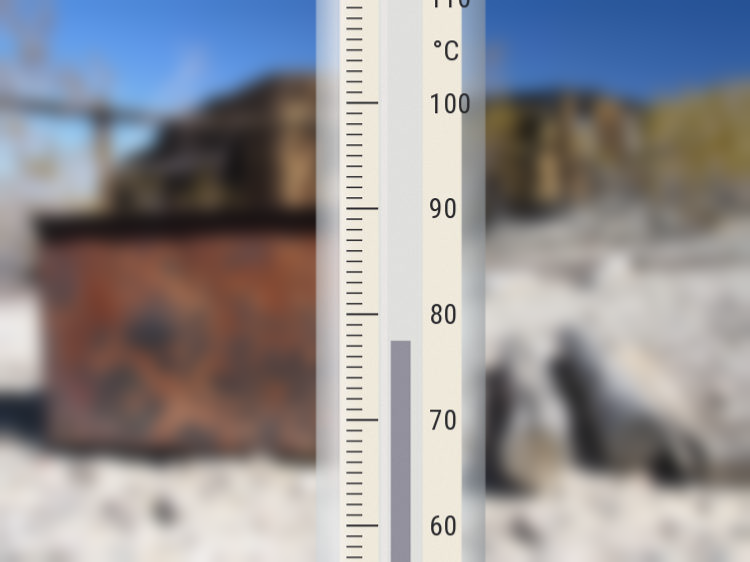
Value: 77.5 °C
